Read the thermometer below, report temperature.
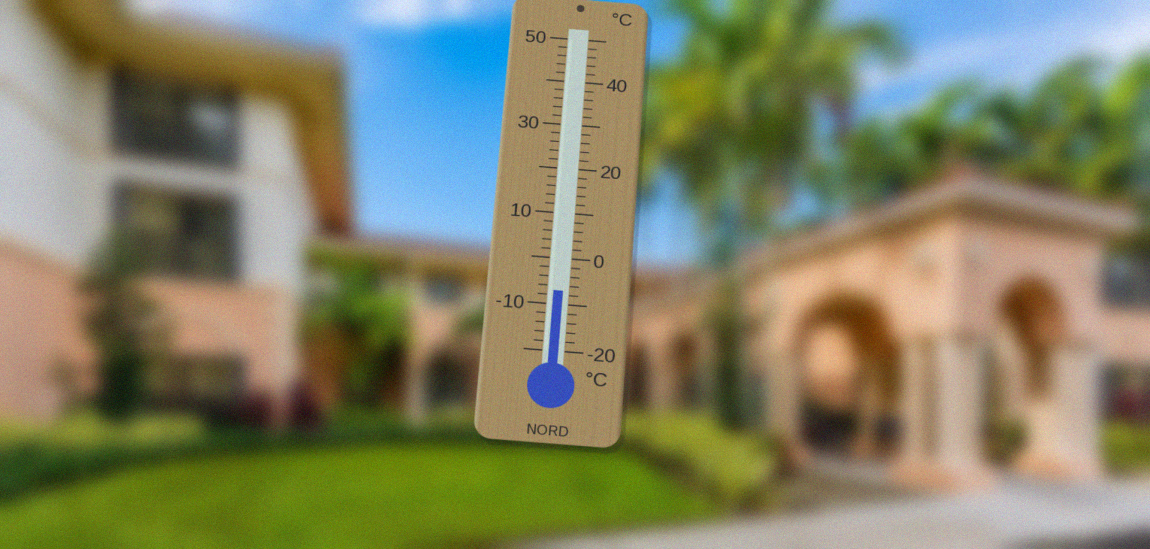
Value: -7 °C
